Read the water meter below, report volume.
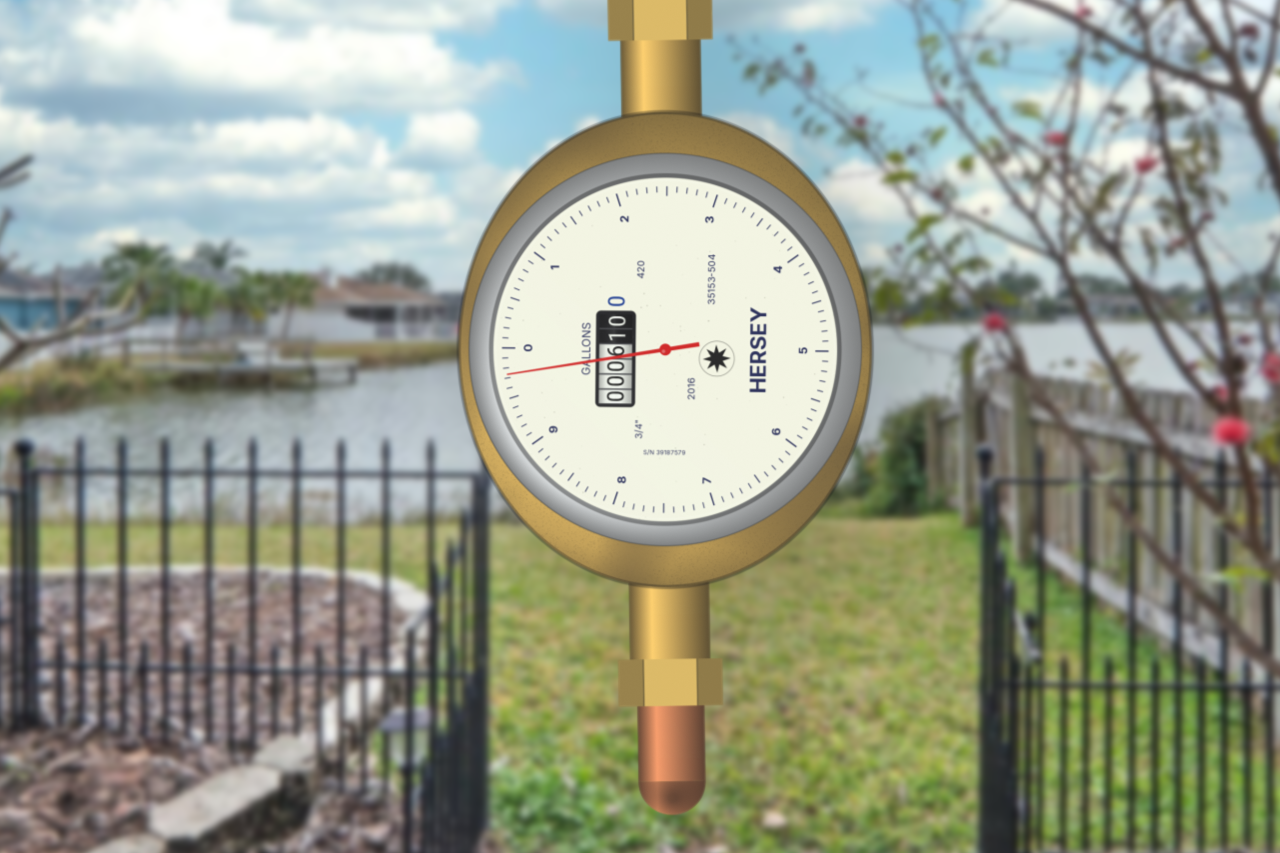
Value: 6099.7 gal
